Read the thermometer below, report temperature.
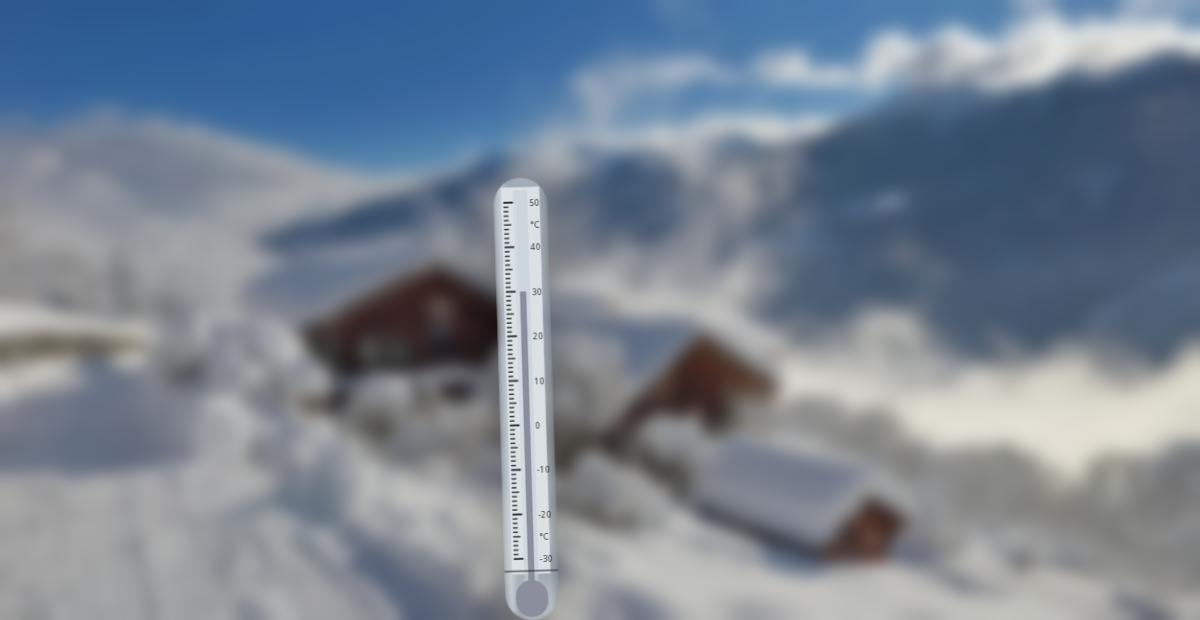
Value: 30 °C
